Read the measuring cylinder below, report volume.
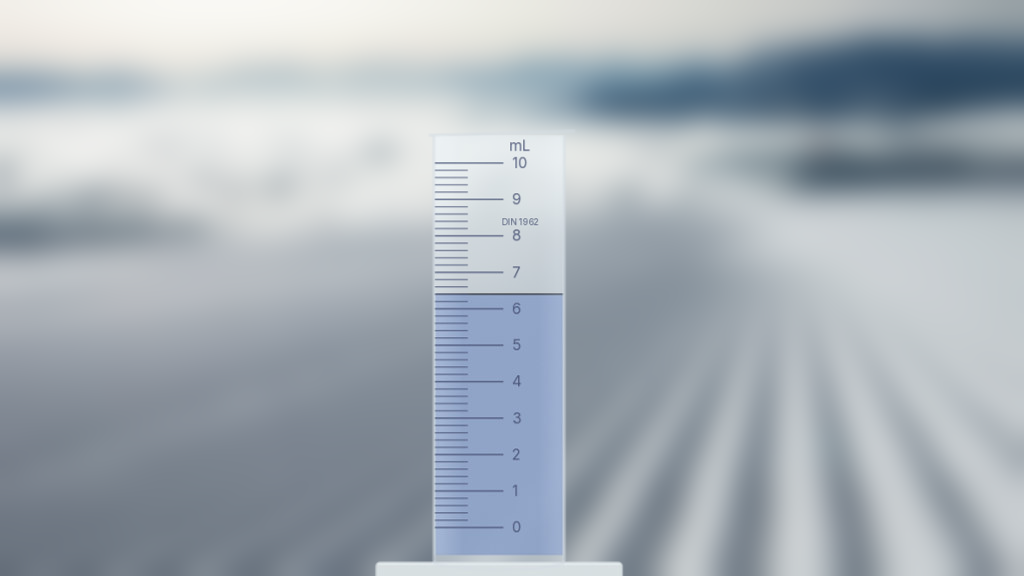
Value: 6.4 mL
